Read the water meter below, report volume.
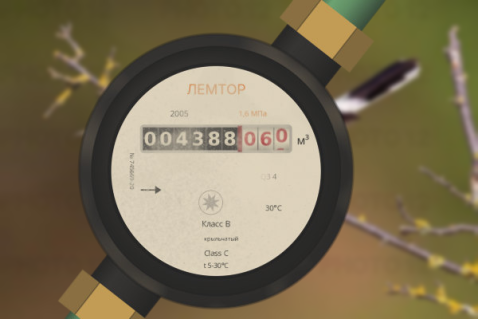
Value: 4388.060 m³
